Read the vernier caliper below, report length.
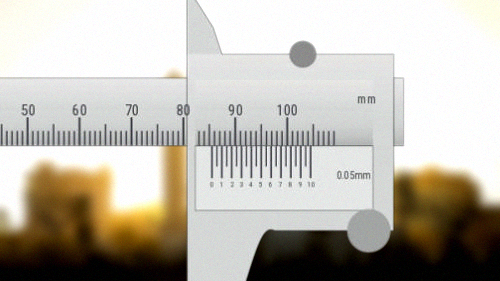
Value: 85.5 mm
